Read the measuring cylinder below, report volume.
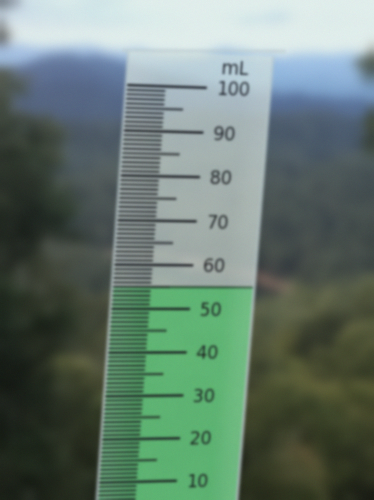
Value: 55 mL
